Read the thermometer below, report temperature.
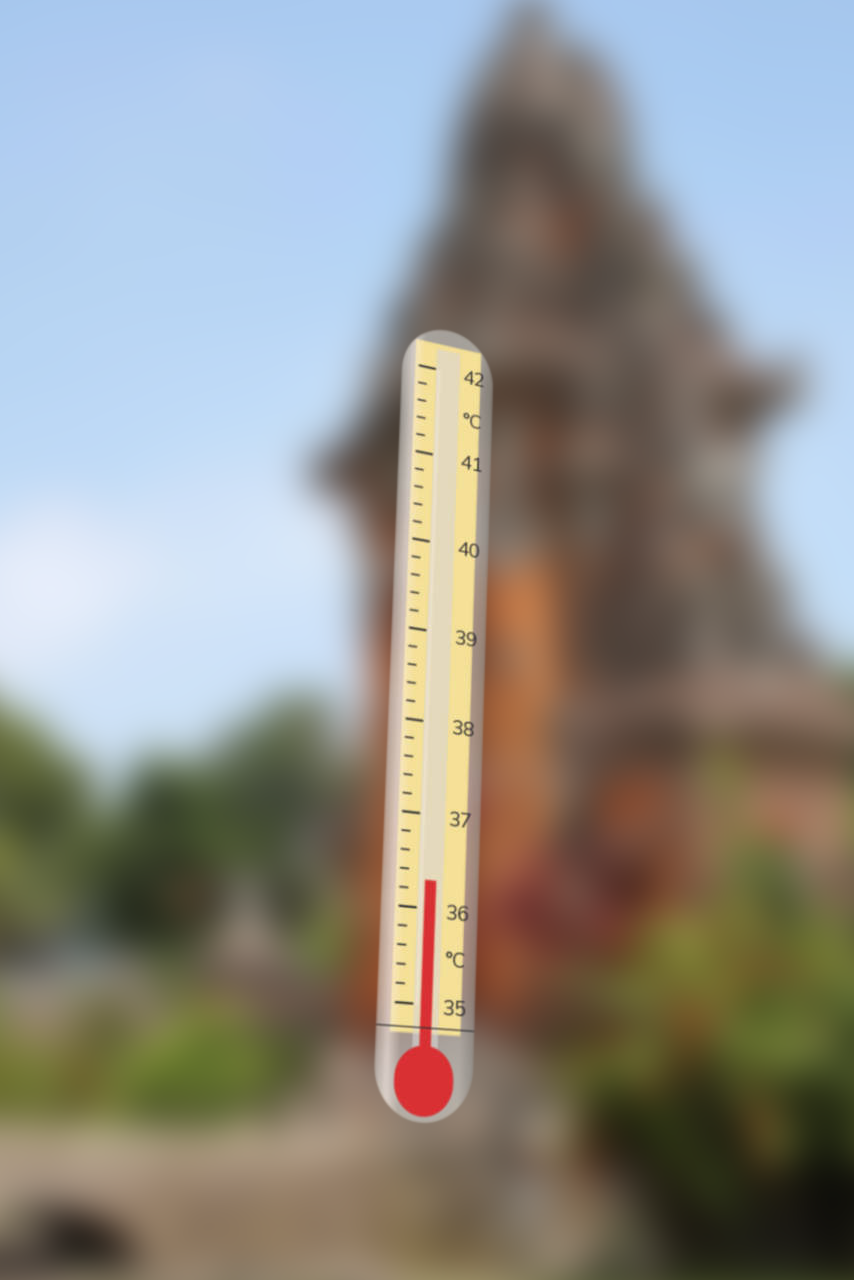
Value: 36.3 °C
